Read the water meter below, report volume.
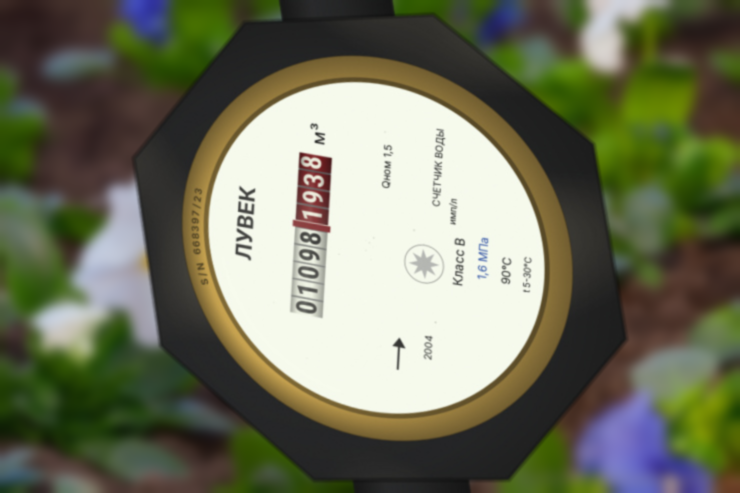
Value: 1098.1938 m³
